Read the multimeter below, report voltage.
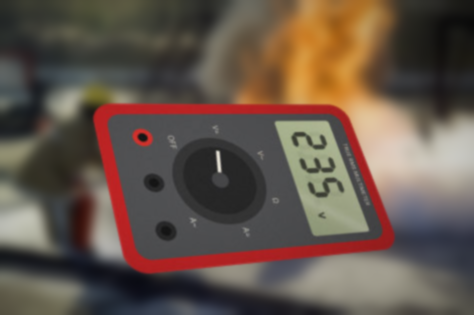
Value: 235 V
